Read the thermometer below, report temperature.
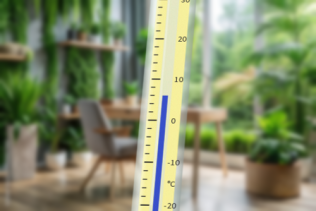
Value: 6 °C
